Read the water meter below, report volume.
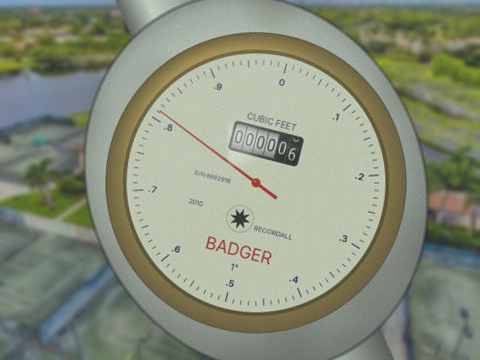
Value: 5.81 ft³
